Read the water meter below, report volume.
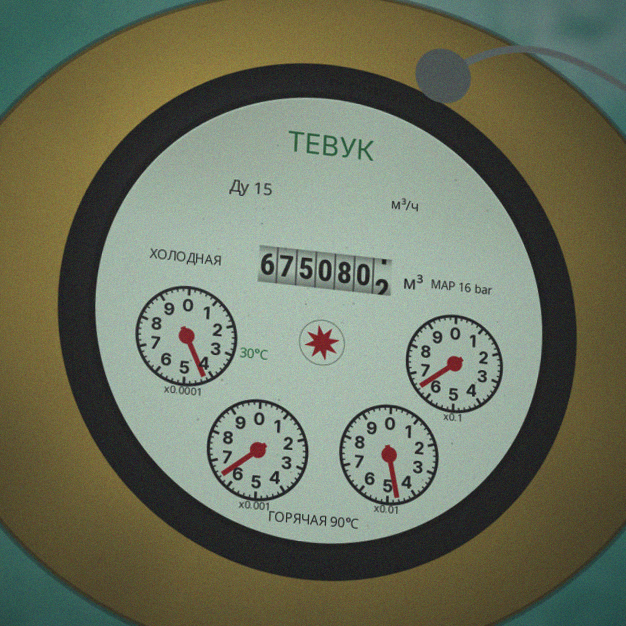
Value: 6750801.6464 m³
